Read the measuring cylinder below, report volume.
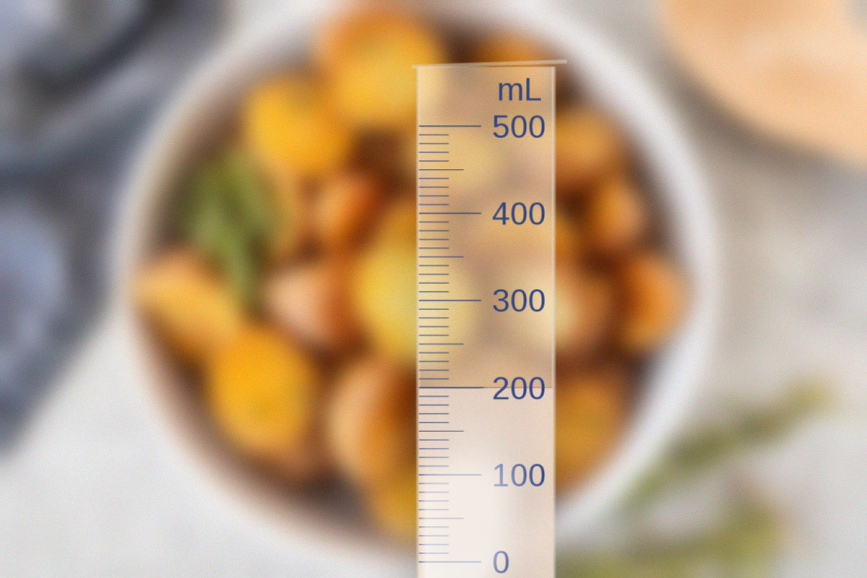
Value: 200 mL
